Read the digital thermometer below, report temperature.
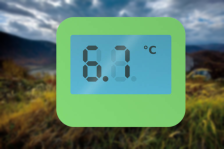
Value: 6.7 °C
